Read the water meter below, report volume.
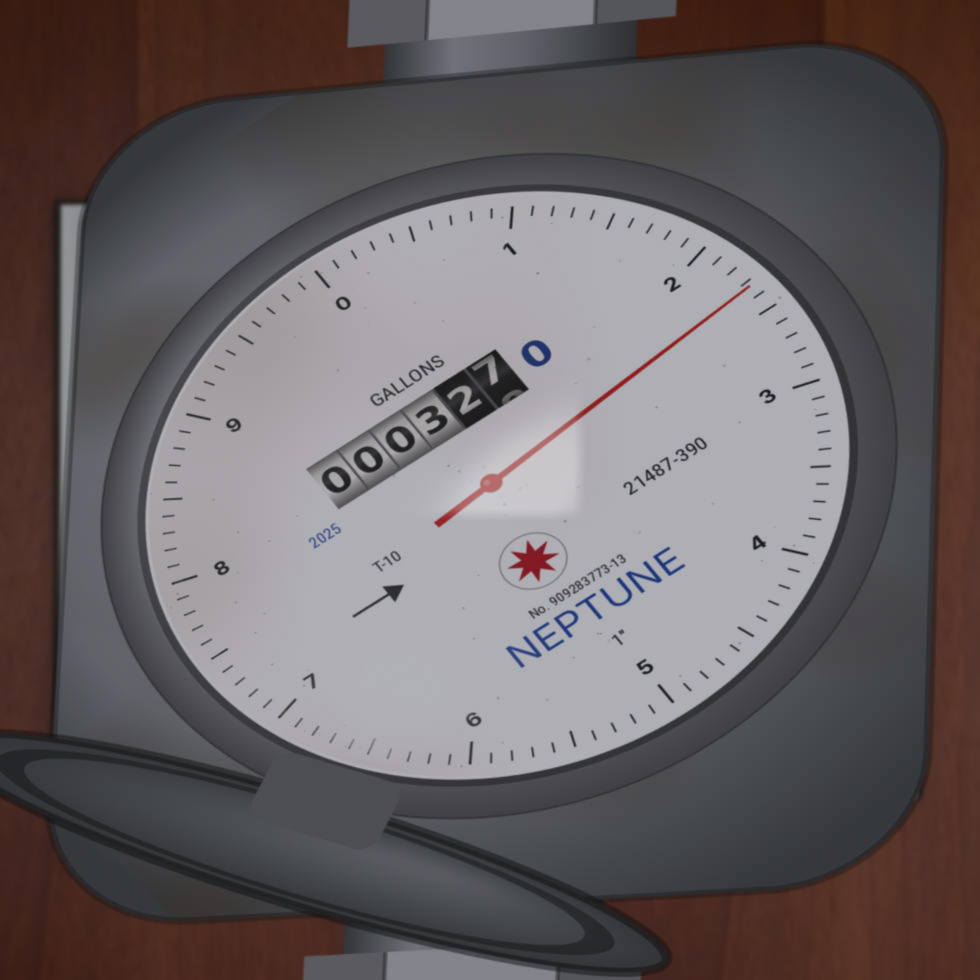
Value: 3272.3 gal
